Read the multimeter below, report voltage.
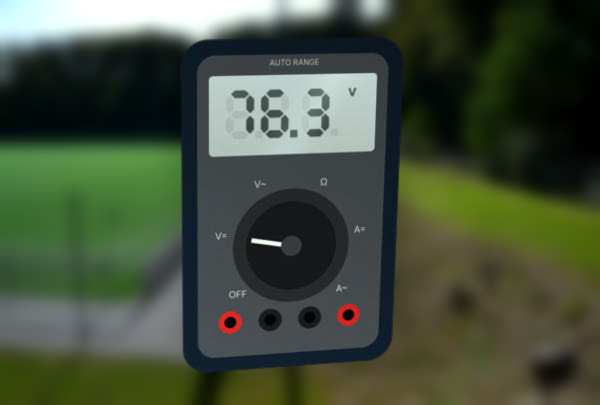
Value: 76.3 V
